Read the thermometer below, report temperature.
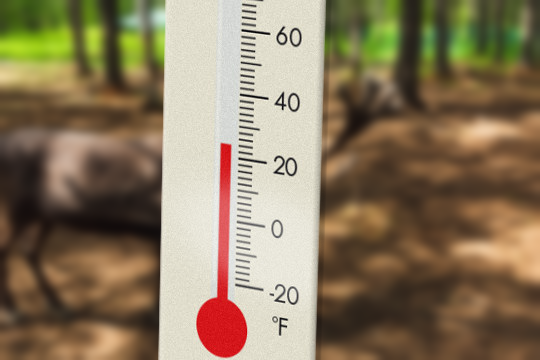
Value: 24 °F
